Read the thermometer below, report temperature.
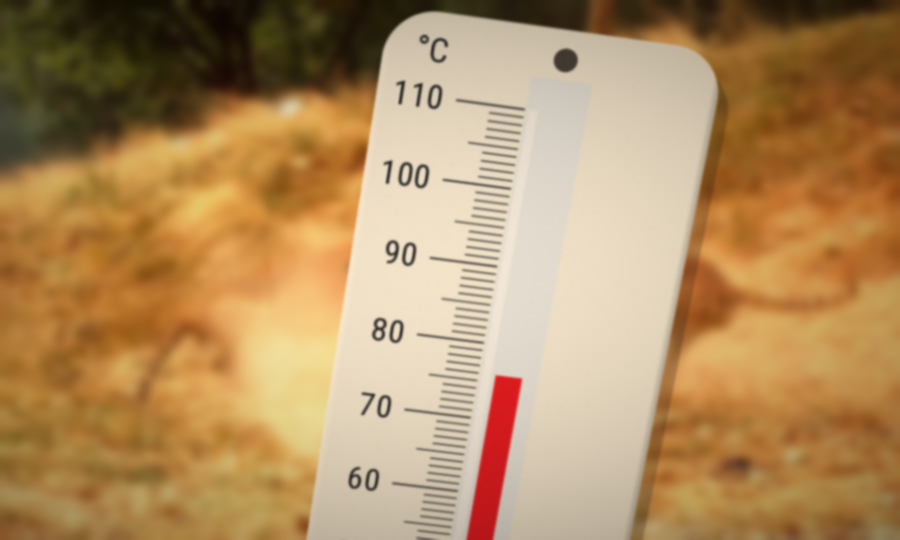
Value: 76 °C
